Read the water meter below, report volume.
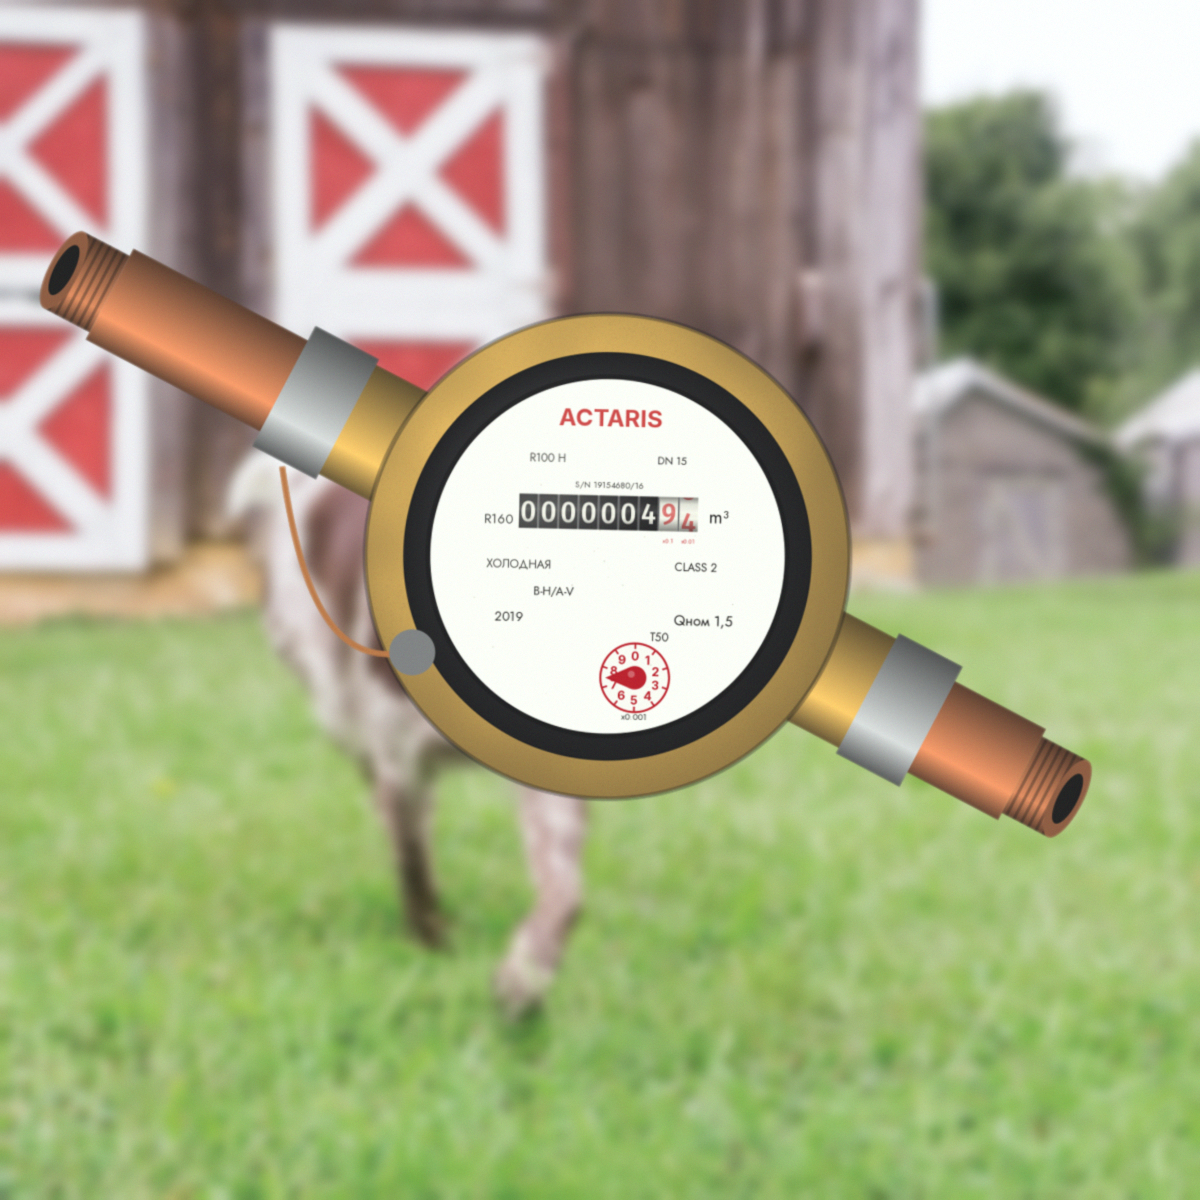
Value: 4.937 m³
